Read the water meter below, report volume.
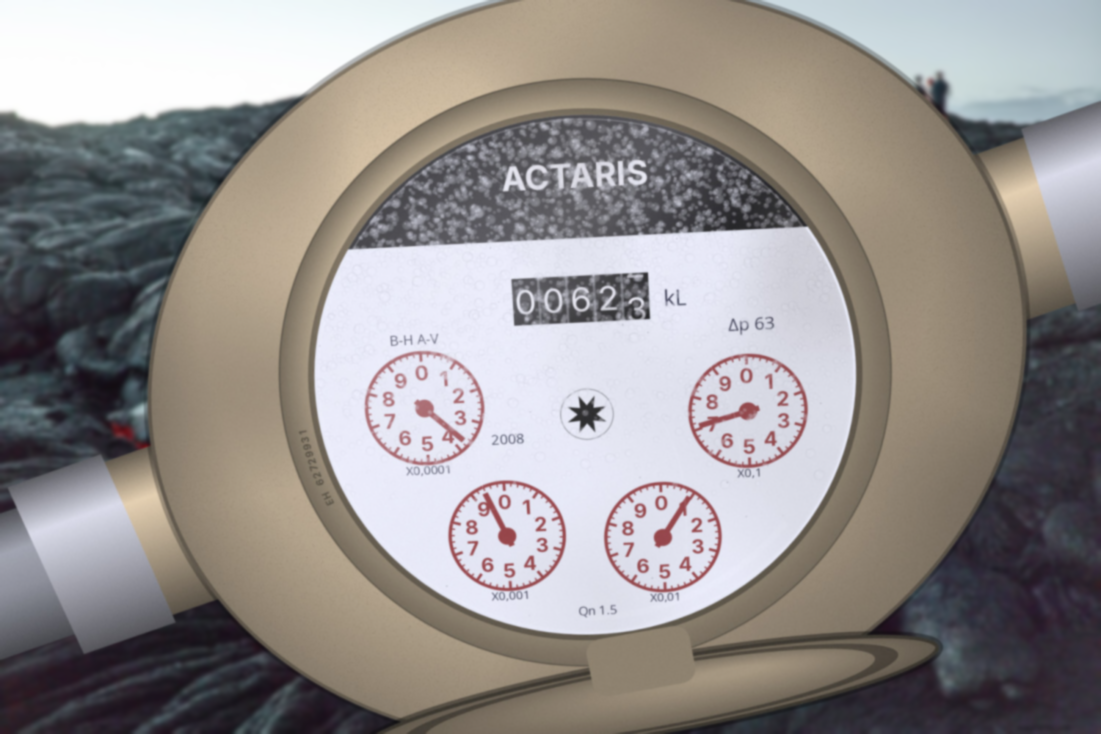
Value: 622.7093 kL
